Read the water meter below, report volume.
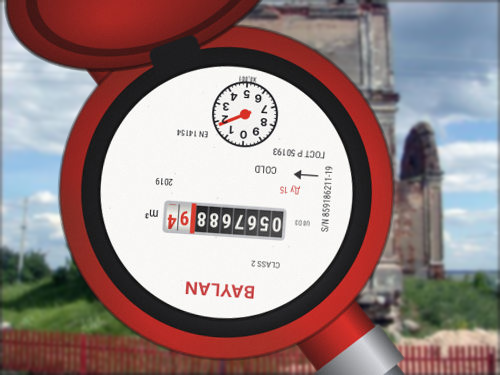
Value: 567688.941 m³
